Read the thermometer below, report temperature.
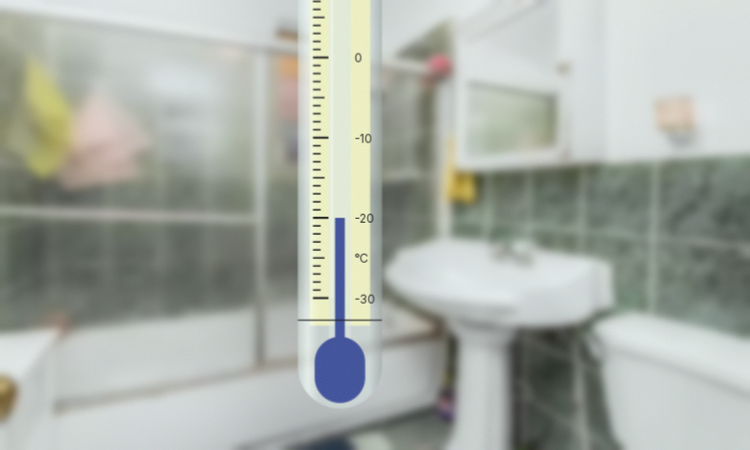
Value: -20 °C
